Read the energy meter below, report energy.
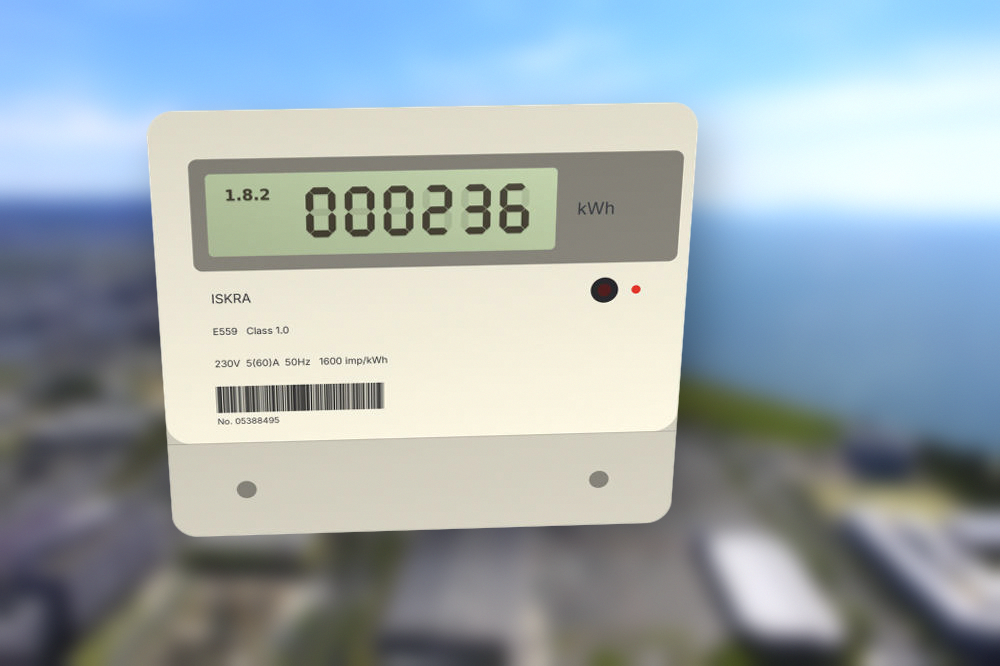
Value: 236 kWh
